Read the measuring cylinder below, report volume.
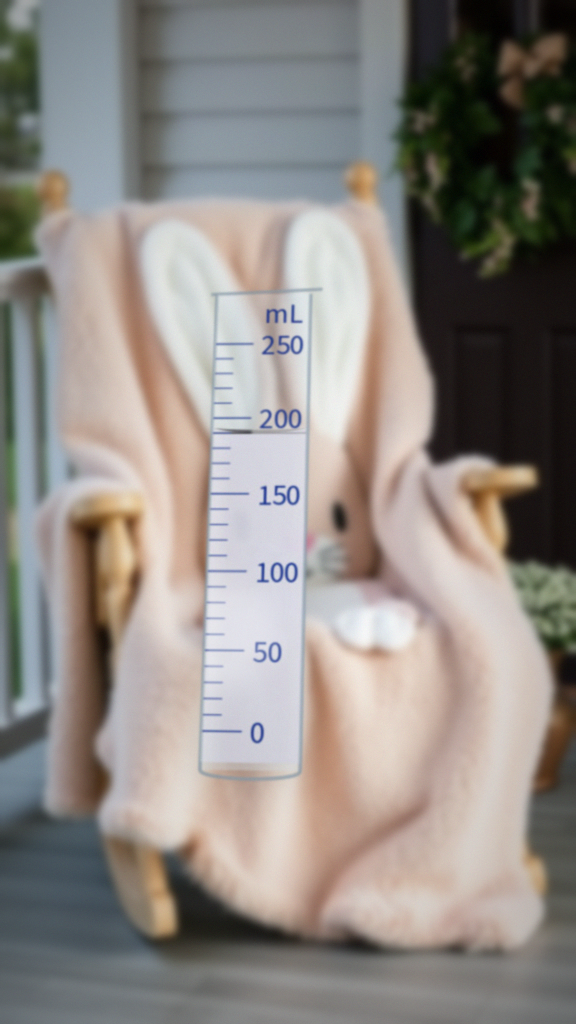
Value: 190 mL
